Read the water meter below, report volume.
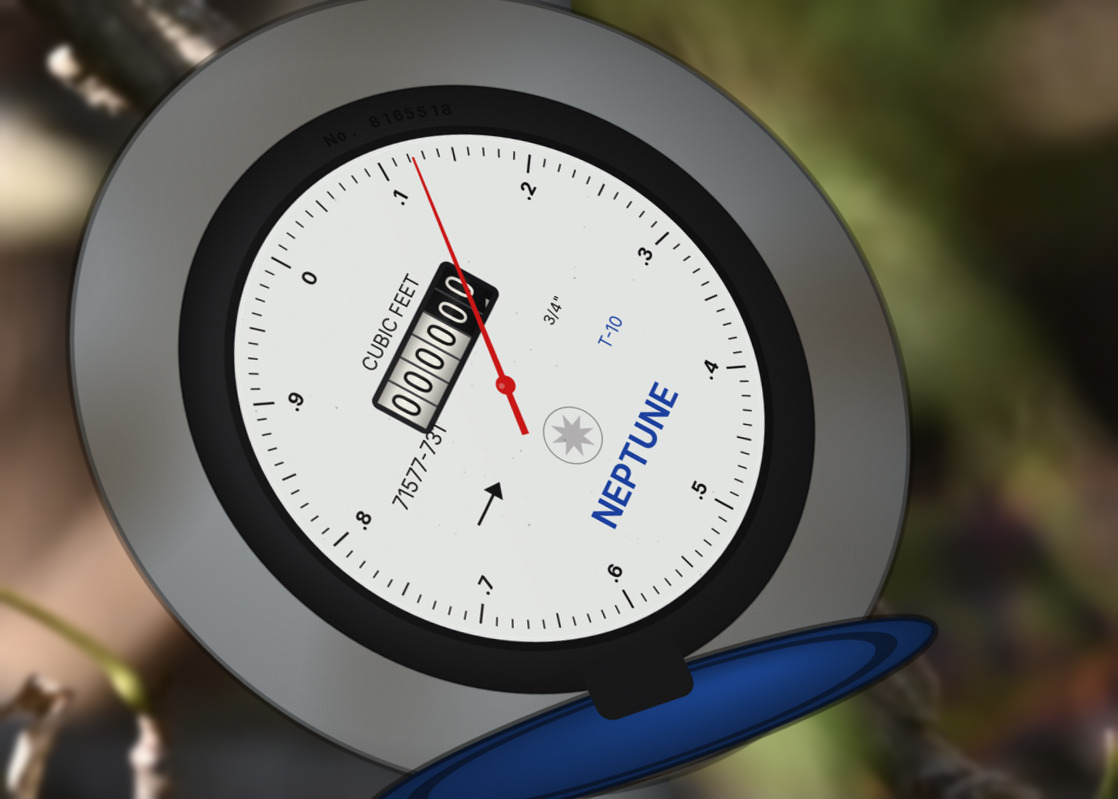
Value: 0.12 ft³
